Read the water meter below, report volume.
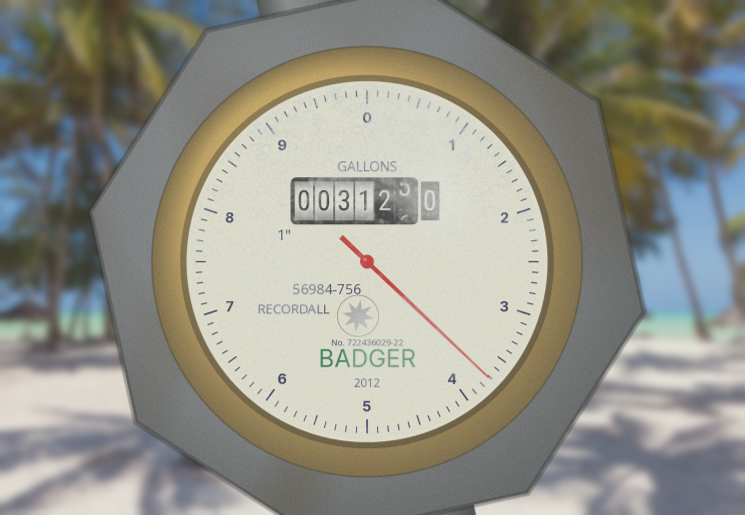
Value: 31253.7 gal
